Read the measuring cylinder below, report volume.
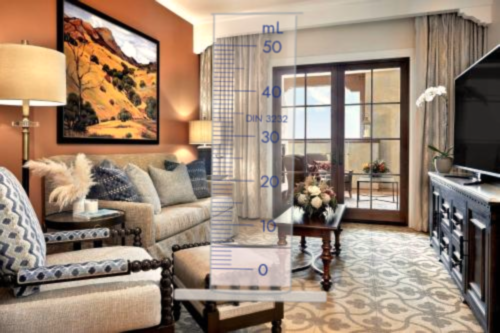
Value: 5 mL
